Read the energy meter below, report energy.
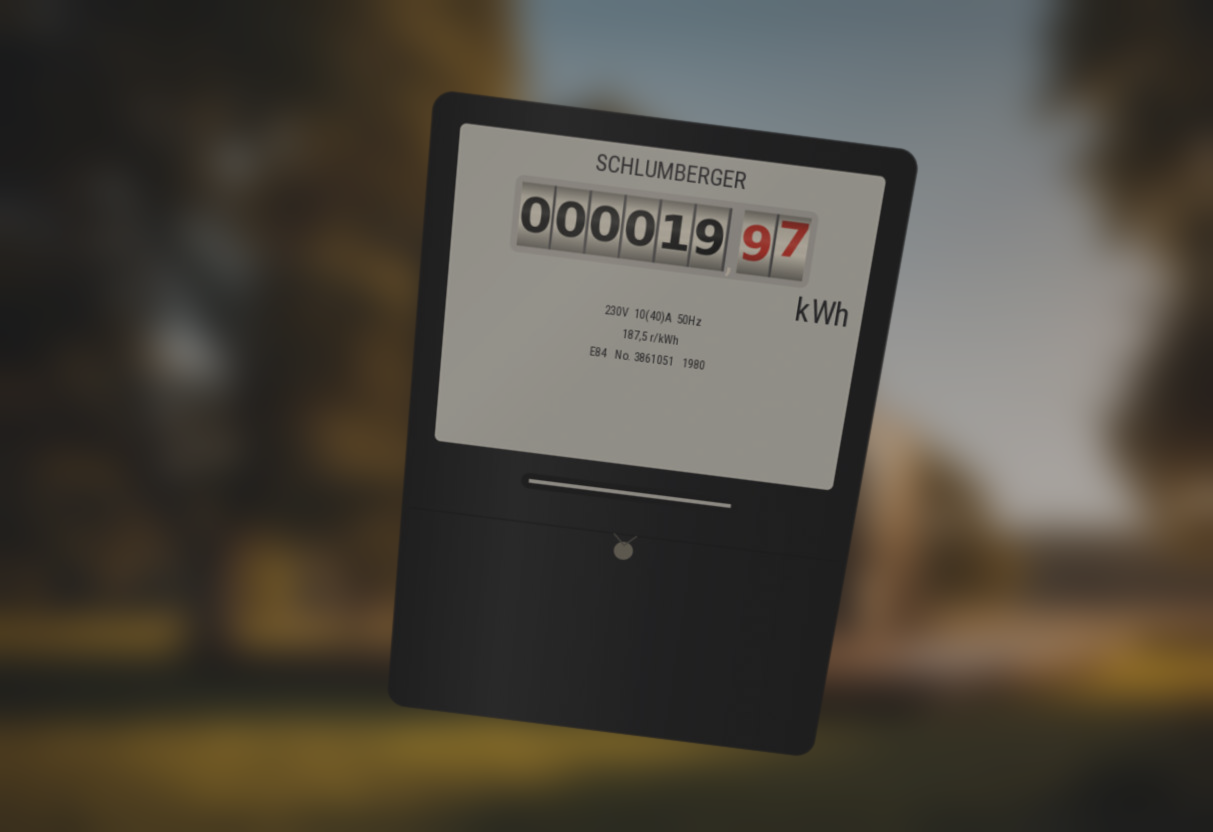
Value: 19.97 kWh
